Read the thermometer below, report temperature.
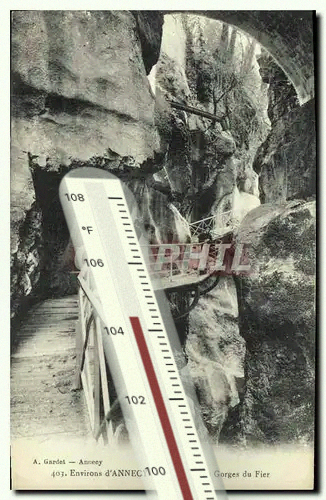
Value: 104.4 °F
